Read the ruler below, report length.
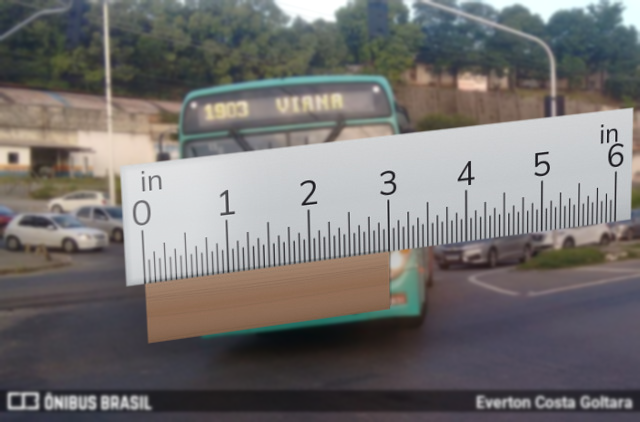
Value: 3 in
